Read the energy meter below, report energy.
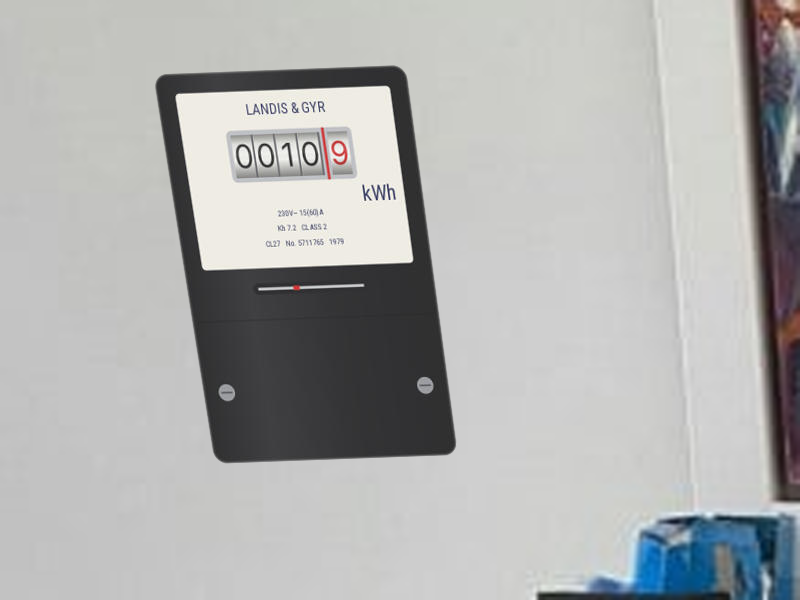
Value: 10.9 kWh
